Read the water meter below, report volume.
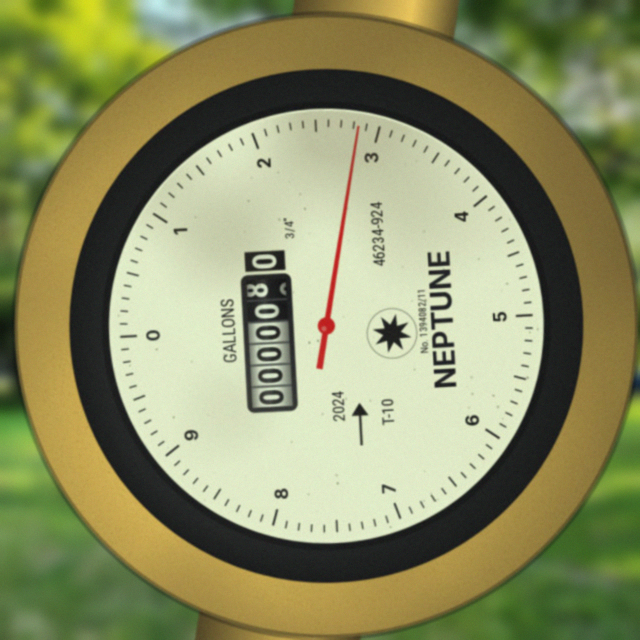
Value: 82.8 gal
